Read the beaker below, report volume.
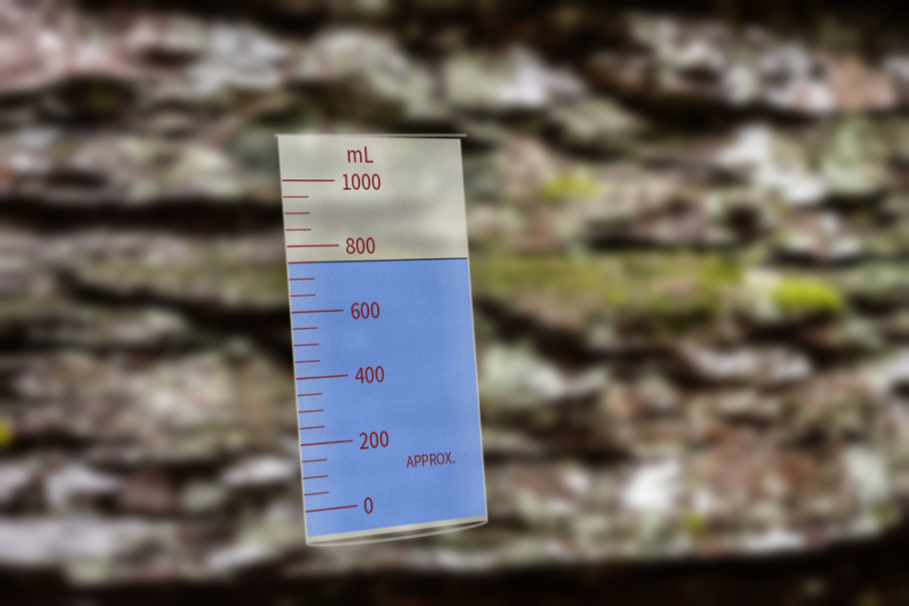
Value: 750 mL
